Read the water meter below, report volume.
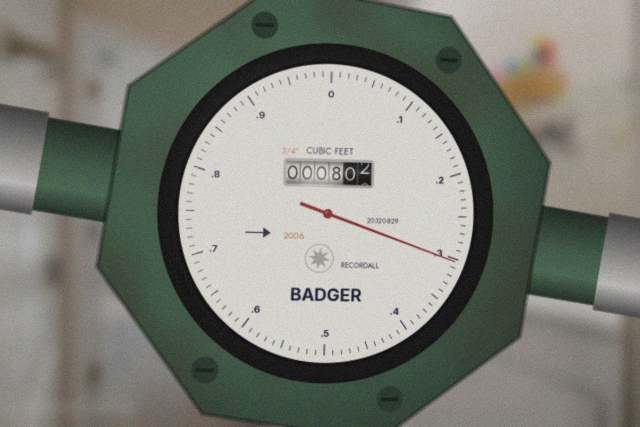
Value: 802.30 ft³
